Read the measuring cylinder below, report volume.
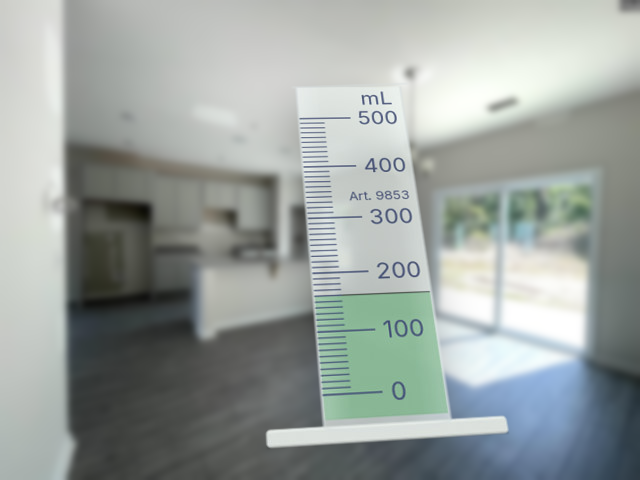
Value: 160 mL
